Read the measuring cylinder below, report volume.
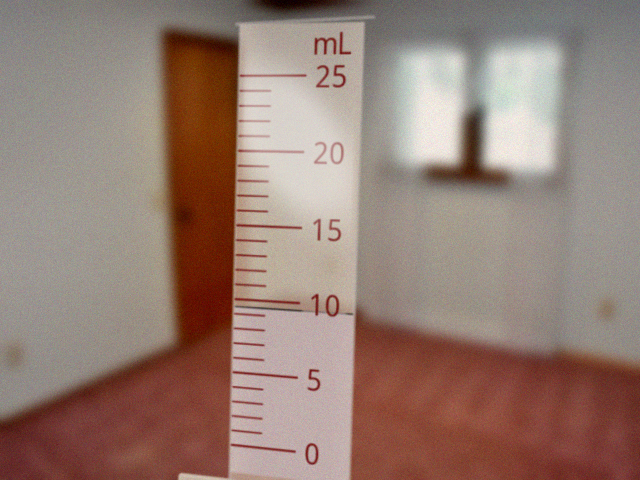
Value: 9.5 mL
